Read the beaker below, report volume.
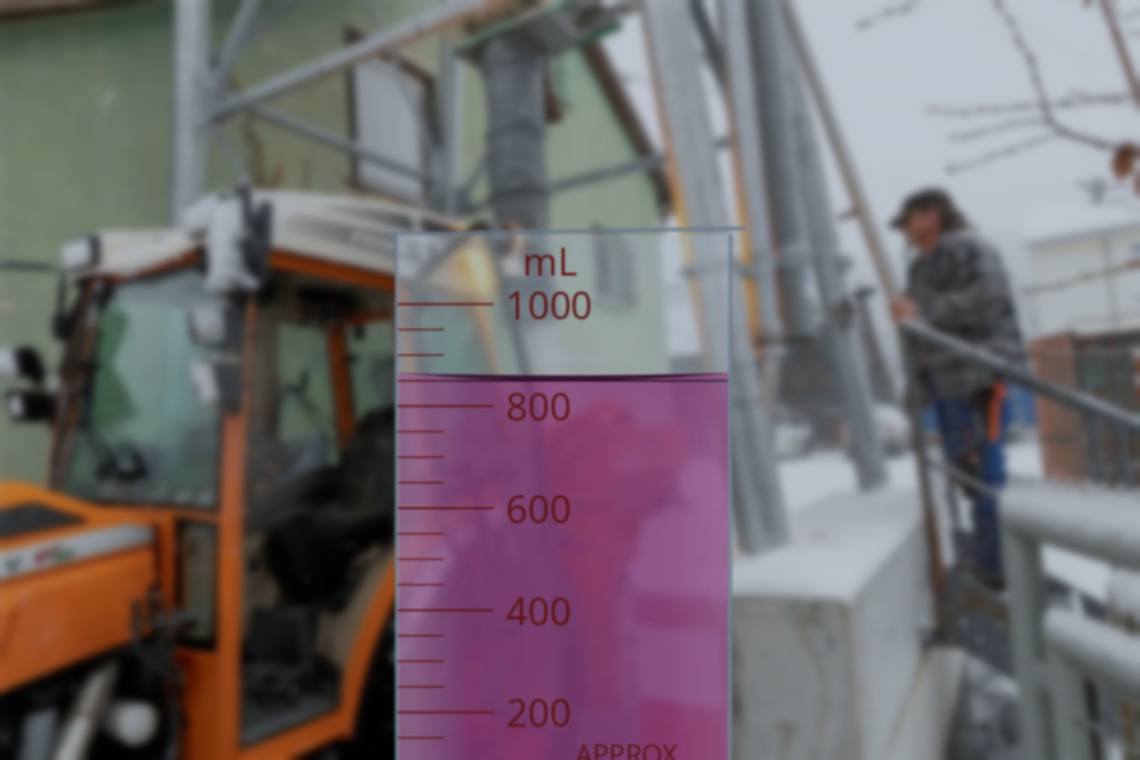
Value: 850 mL
